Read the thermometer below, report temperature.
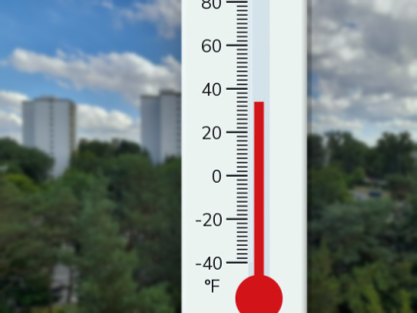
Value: 34 °F
